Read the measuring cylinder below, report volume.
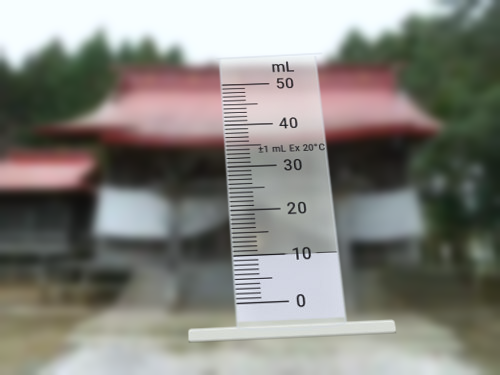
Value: 10 mL
